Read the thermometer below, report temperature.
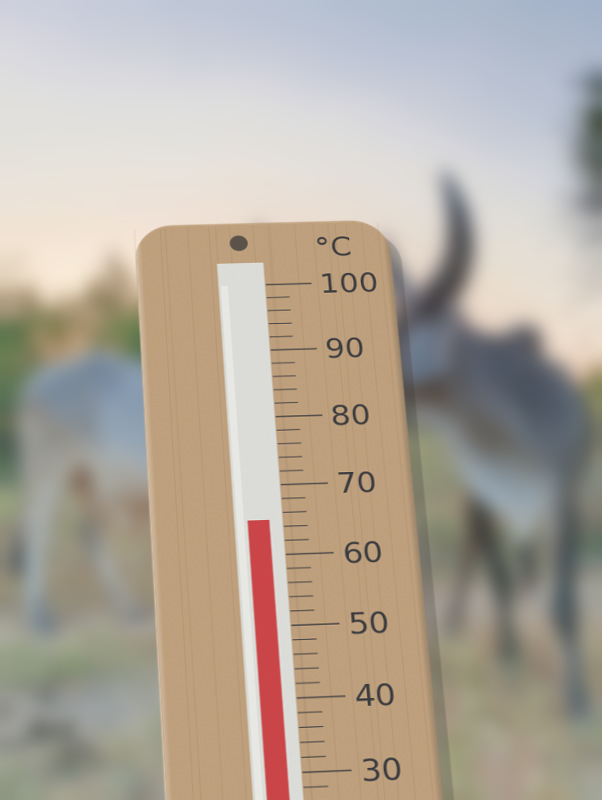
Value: 65 °C
